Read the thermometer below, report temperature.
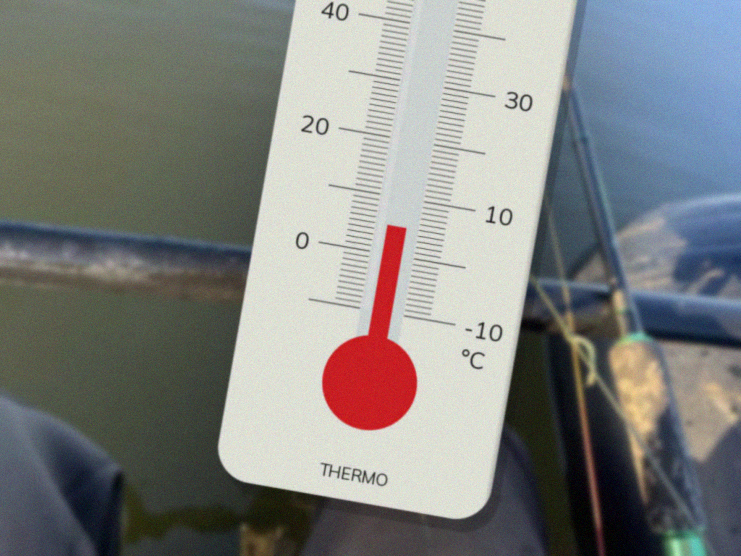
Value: 5 °C
